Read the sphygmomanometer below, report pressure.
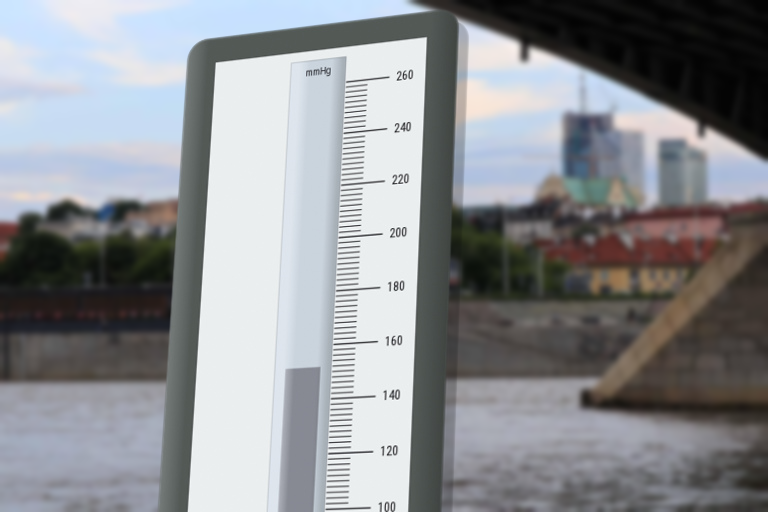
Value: 152 mmHg
